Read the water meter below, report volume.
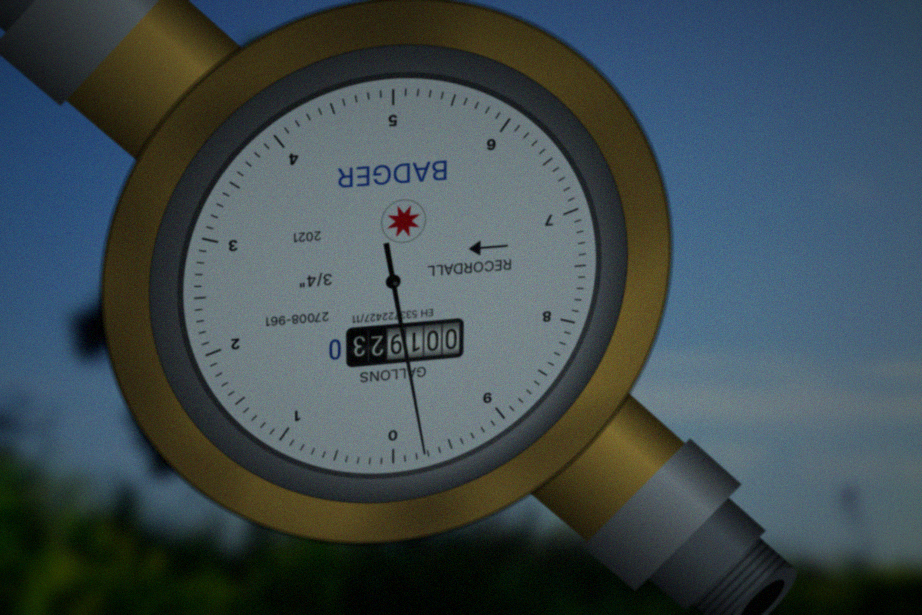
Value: 19229.7 gal
